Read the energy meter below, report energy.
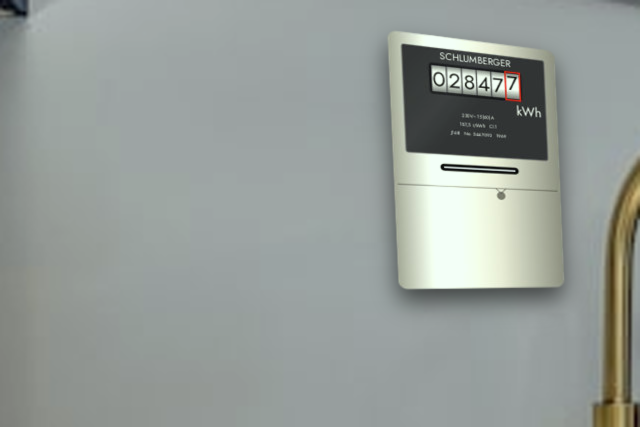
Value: 2847.7 kWh
